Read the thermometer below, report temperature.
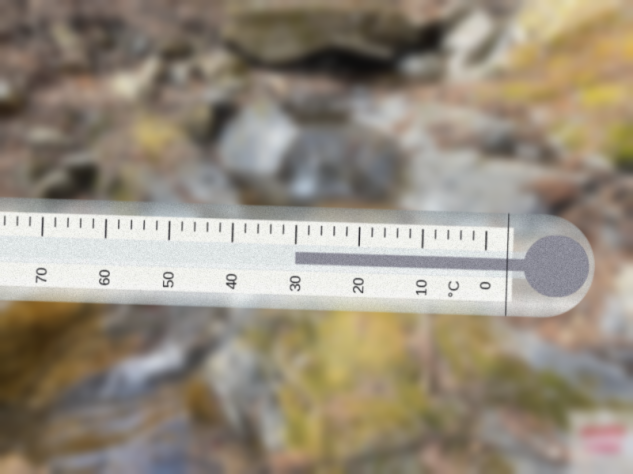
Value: 30 °C
